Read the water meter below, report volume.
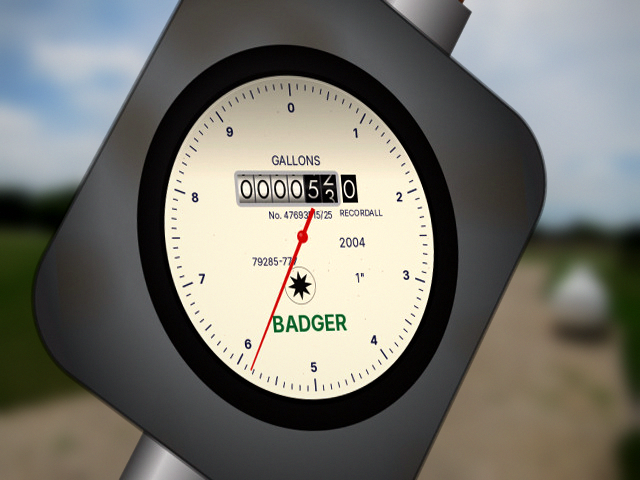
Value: 525.8 gal
